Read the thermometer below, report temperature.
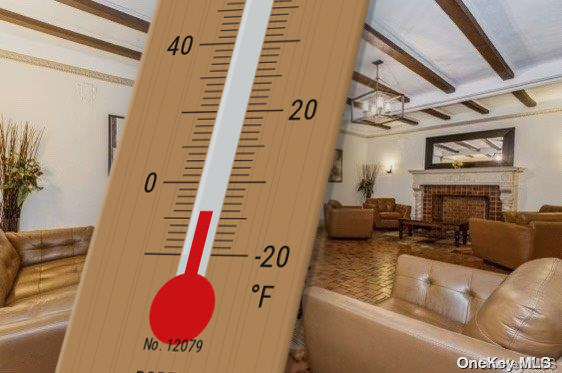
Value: -8 °F
